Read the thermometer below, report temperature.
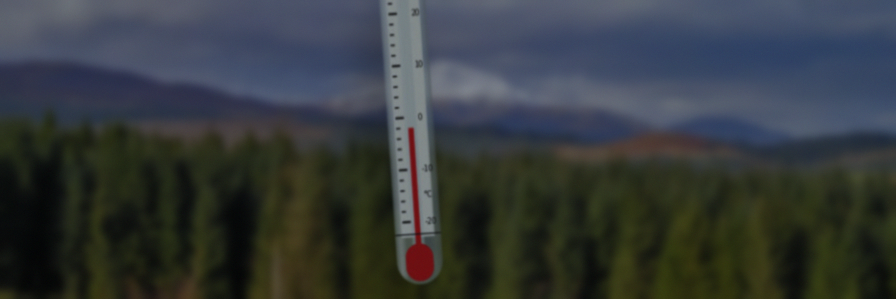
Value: -2 °C
